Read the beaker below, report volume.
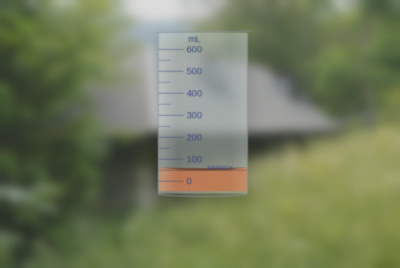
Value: 50 mL
